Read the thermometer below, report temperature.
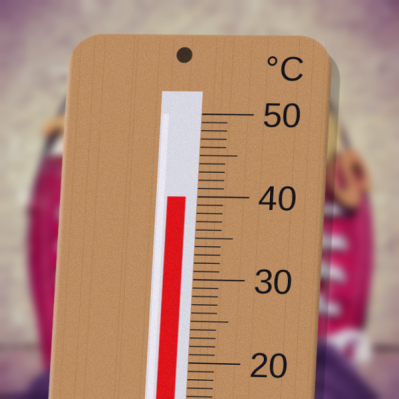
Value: 40 °C
